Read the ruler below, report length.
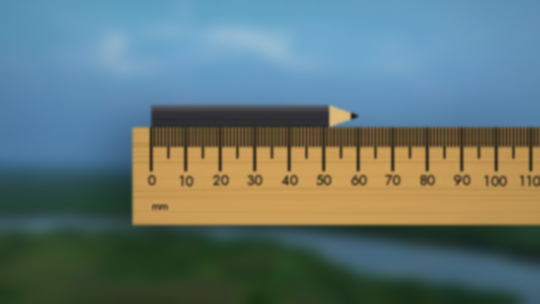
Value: 60 mm
